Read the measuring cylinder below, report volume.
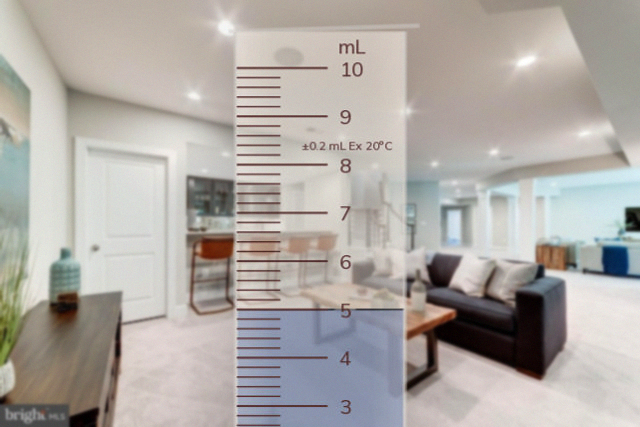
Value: 5 mL
